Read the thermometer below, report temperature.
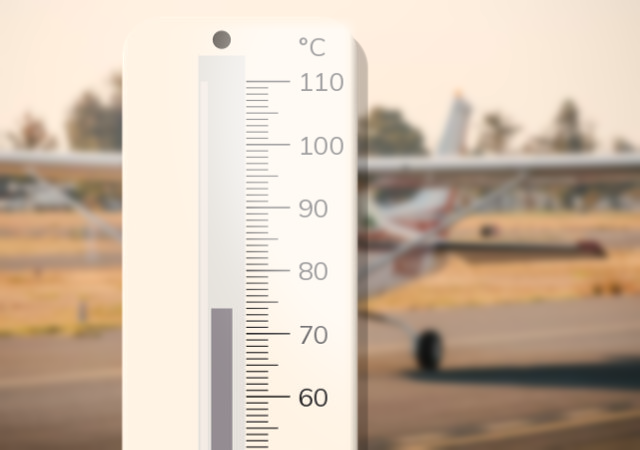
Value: 74 °C
